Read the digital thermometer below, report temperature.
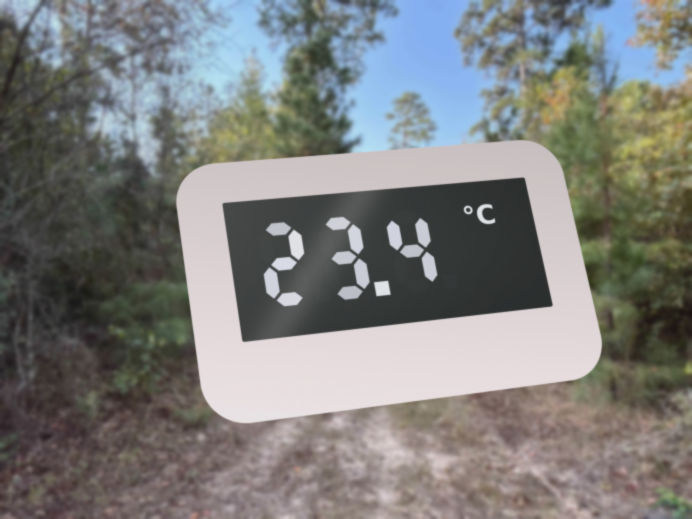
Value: 23.4 °C
